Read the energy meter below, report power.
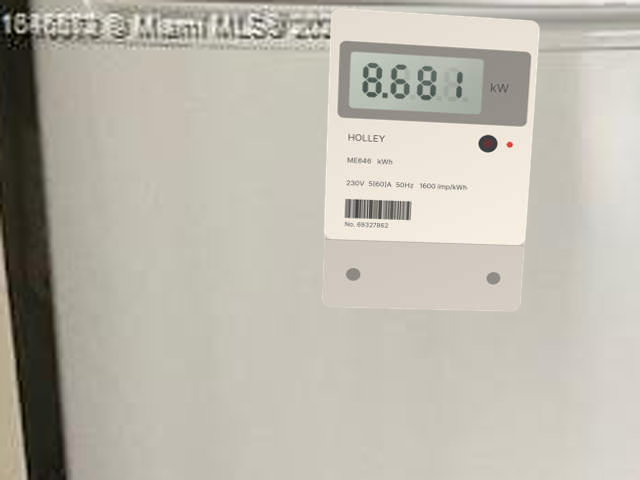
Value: 8.681 kW
